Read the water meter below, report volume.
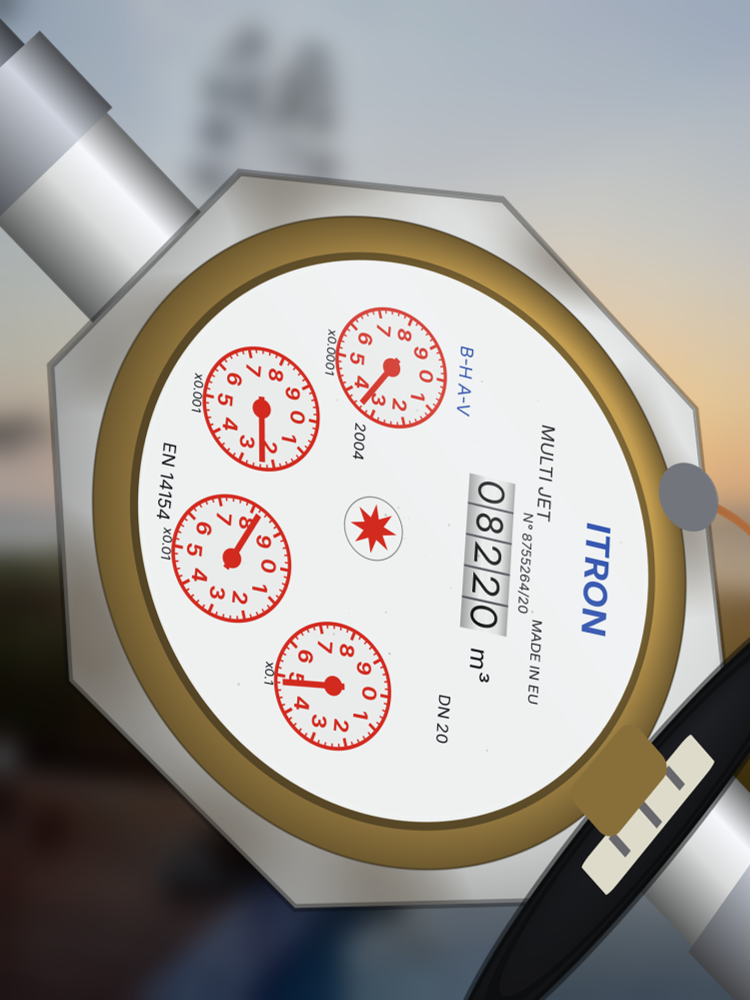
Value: 8220.4823 m³
